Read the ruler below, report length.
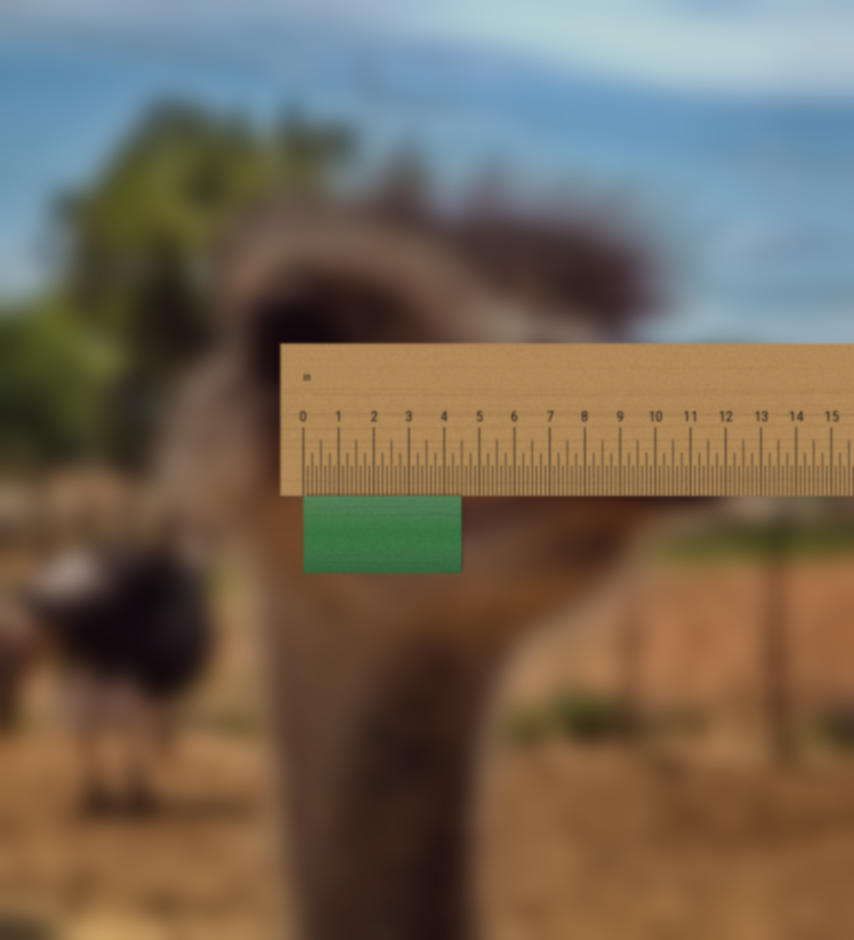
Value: 4.5 in
